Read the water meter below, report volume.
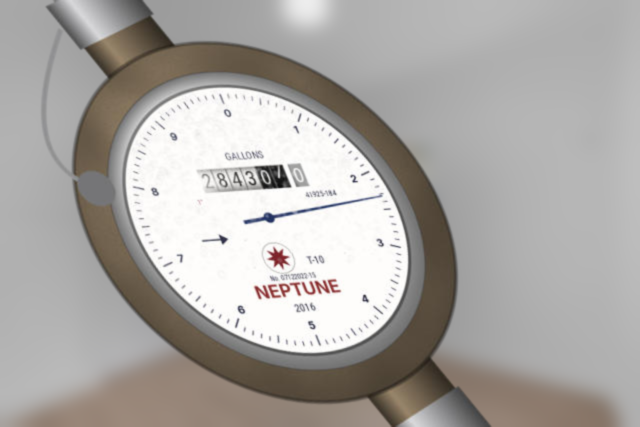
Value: 2843072.3 gal
